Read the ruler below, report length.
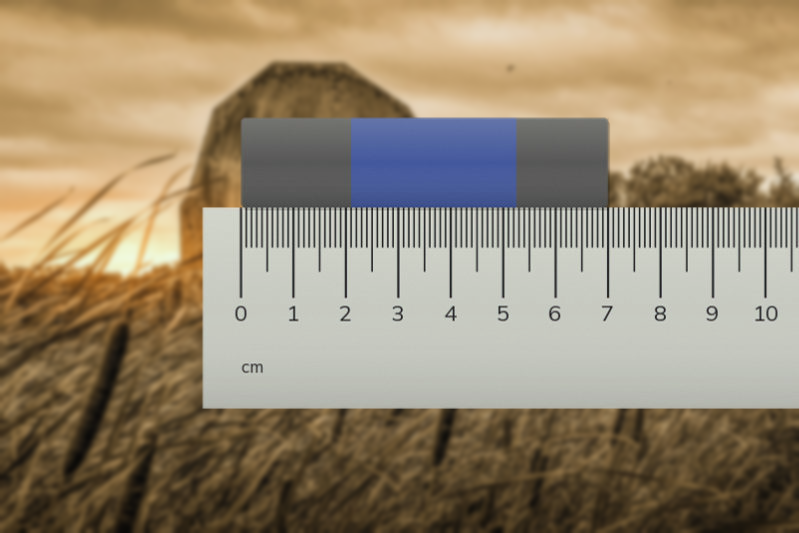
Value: 7 cm
